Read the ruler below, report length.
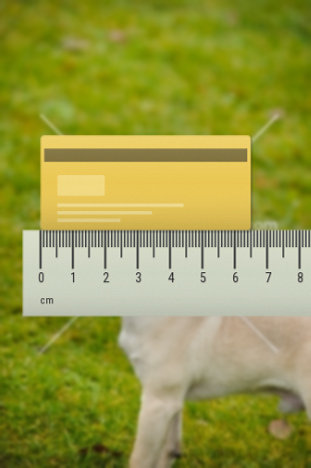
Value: 6.5 cm
